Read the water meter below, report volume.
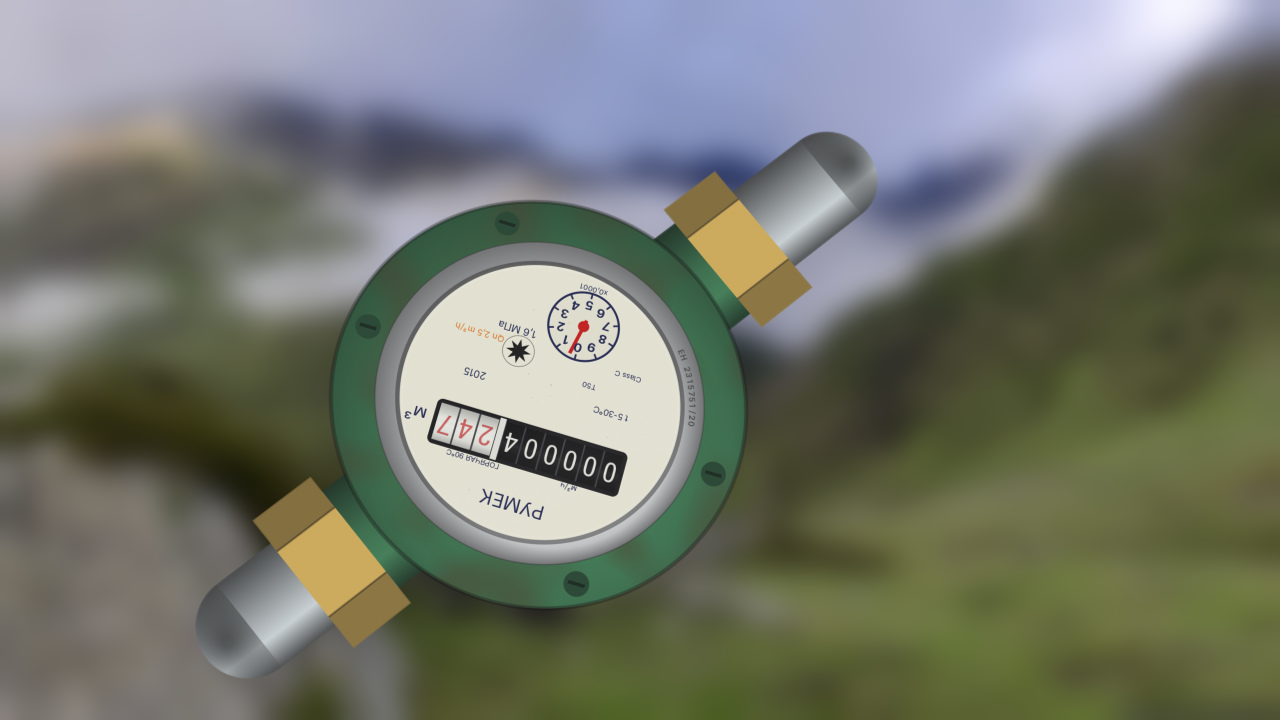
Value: 4.2470 m³
